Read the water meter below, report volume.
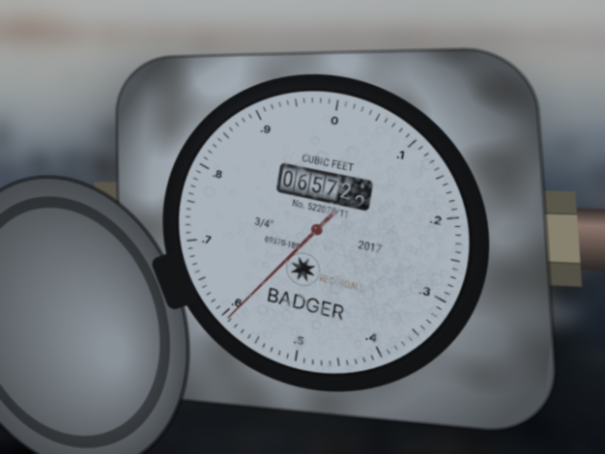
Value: 65721.59 ft³
